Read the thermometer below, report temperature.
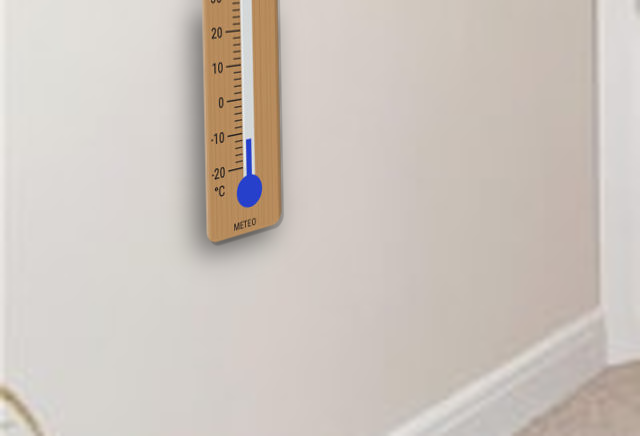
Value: -12 °C
